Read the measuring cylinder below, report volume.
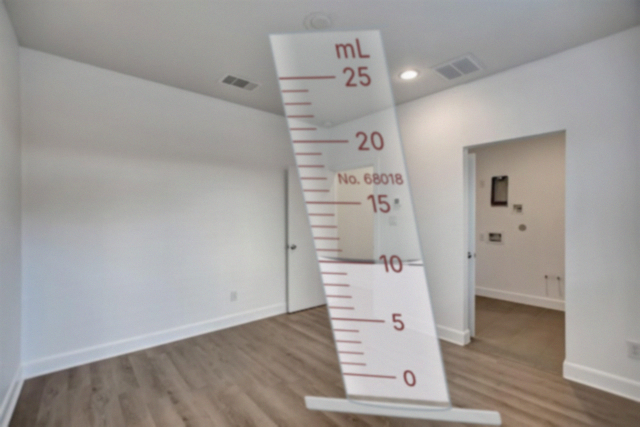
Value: 10 mL
